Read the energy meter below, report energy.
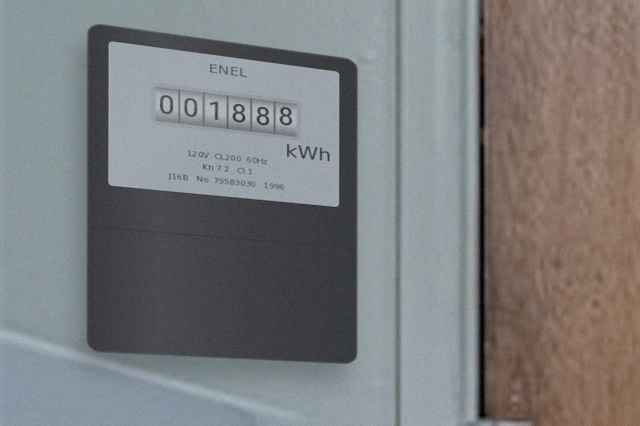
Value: 1888 kWh
